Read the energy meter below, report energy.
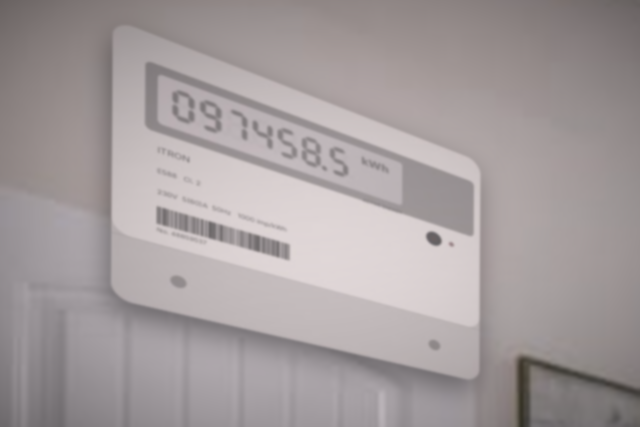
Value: 97458.5 kWh
